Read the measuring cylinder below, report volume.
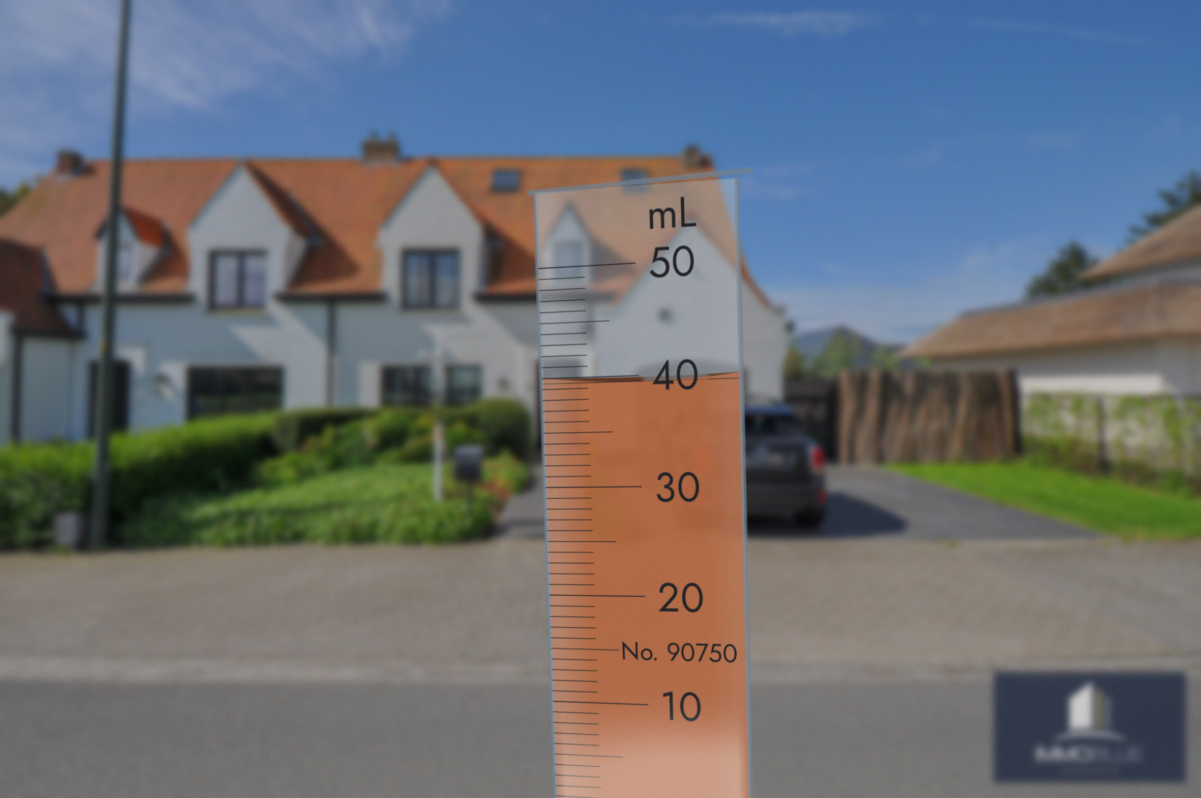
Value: 39.5 mL
